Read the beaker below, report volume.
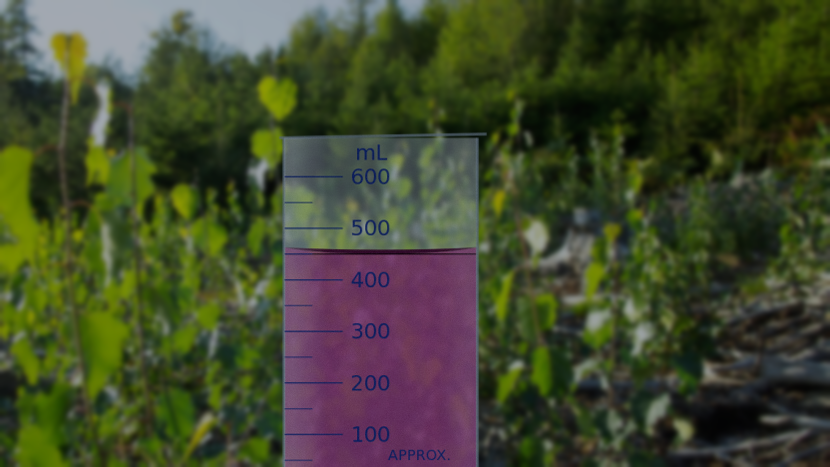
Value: 450 mL
